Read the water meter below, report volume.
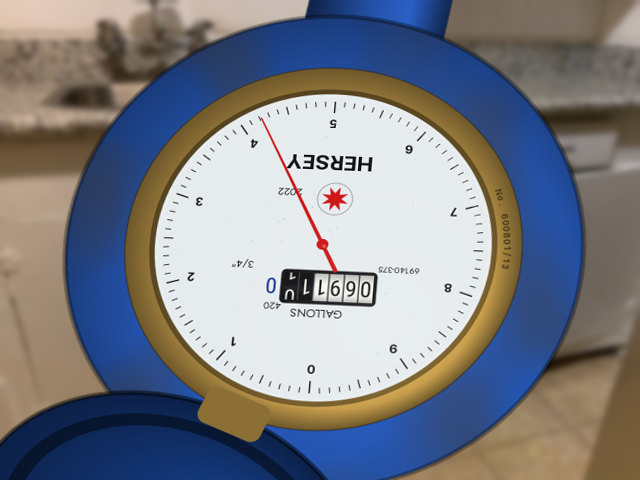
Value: 691104.2 gal
